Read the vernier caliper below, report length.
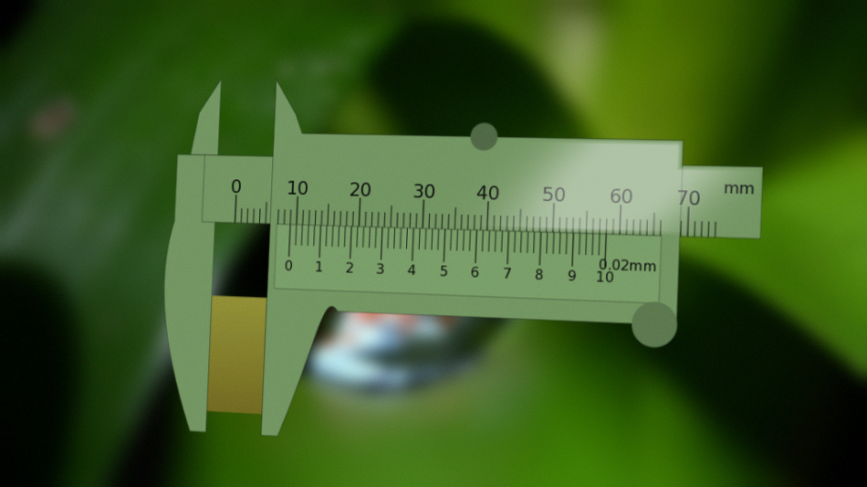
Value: 9.0 mm
